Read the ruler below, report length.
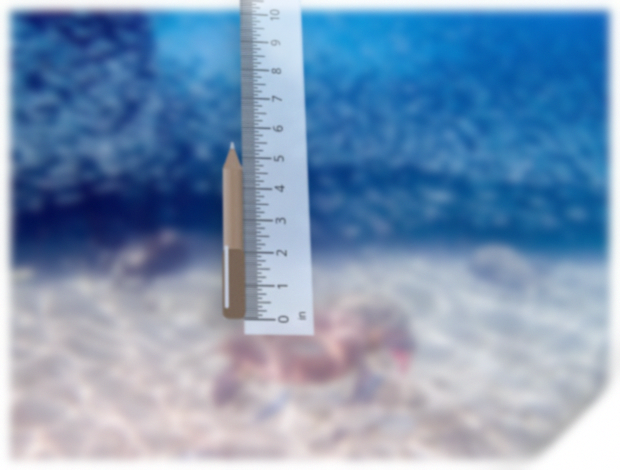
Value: 5.5 in
